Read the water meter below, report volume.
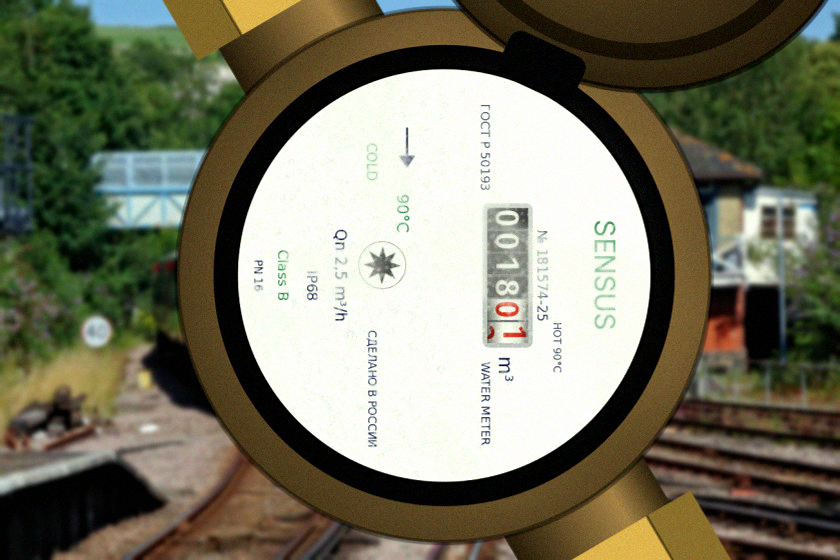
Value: 18.01 m³
